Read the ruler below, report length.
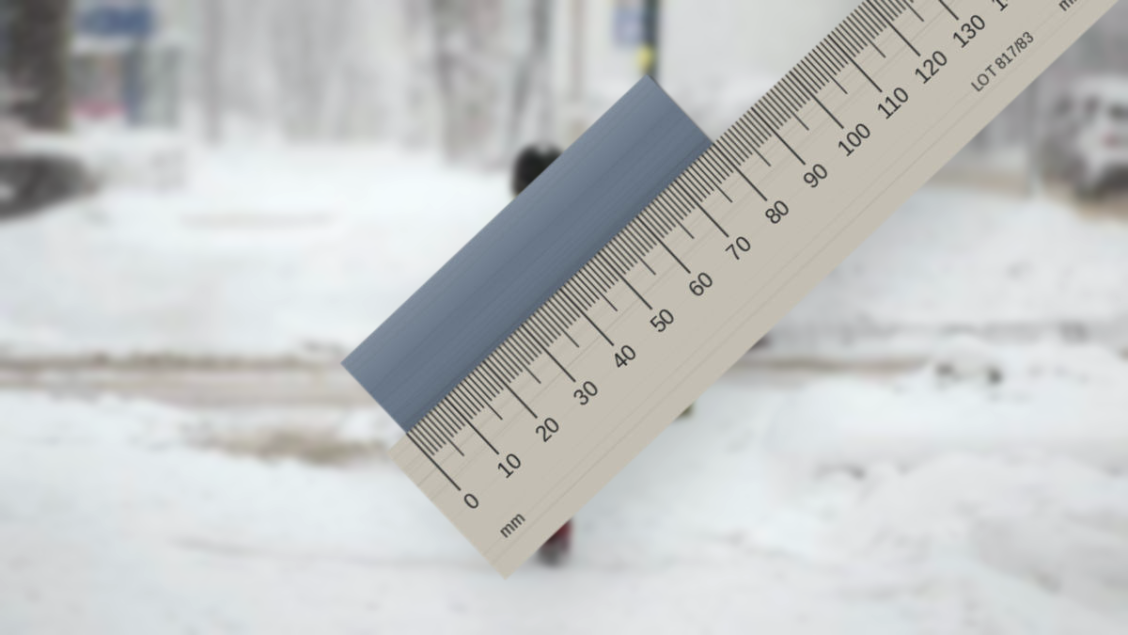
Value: 80 mm
